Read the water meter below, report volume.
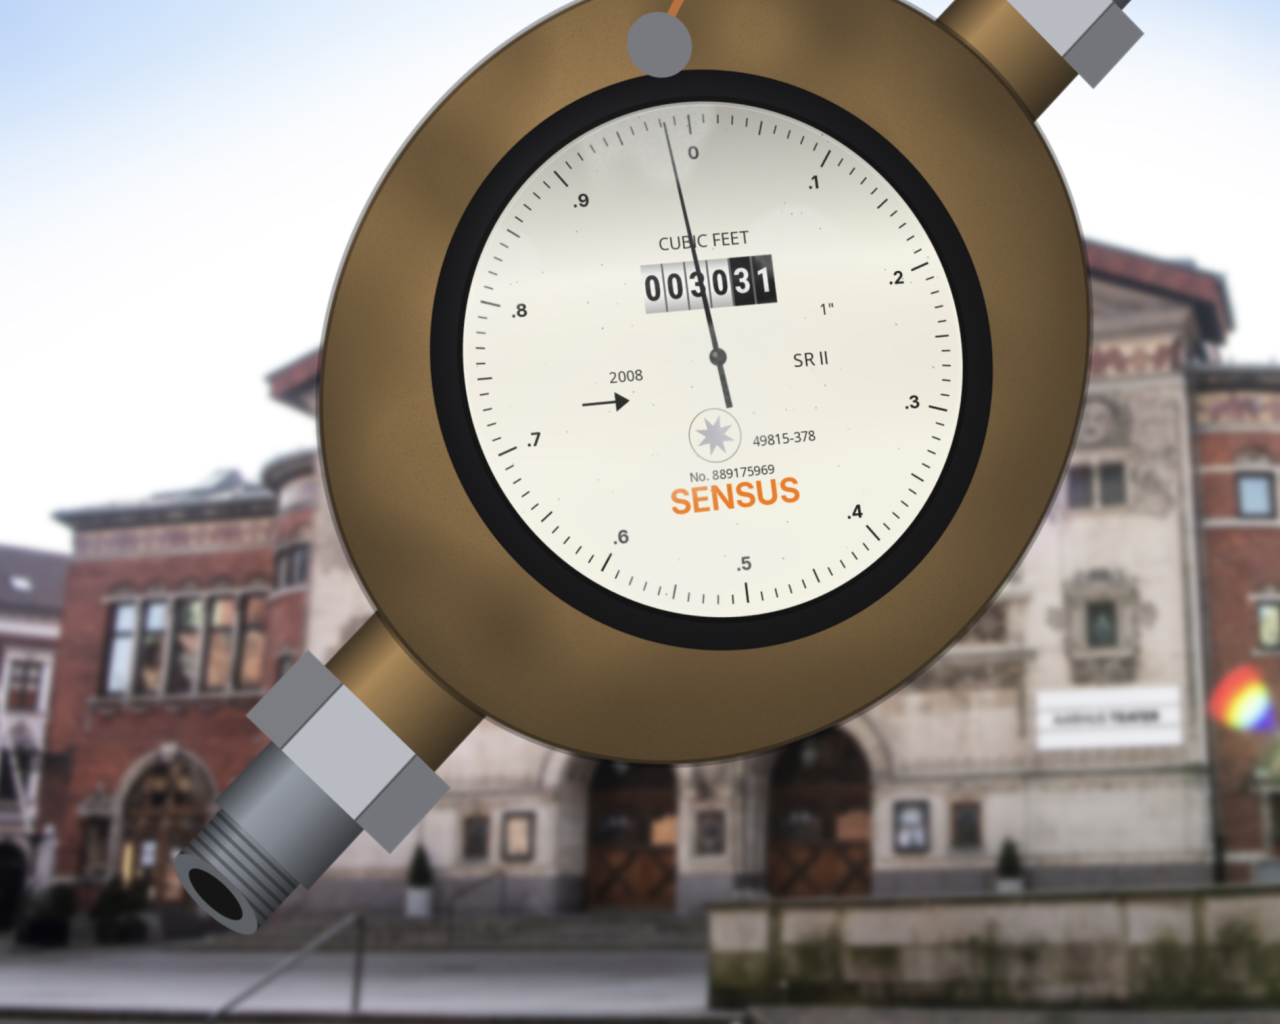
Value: 3030.98 ft³
